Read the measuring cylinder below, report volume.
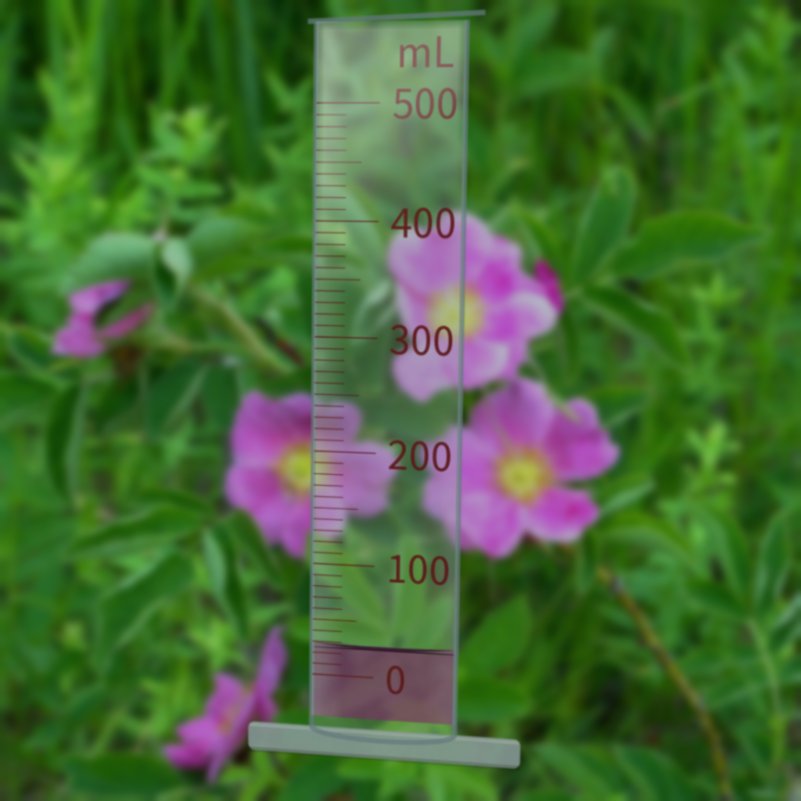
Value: 25 mL
